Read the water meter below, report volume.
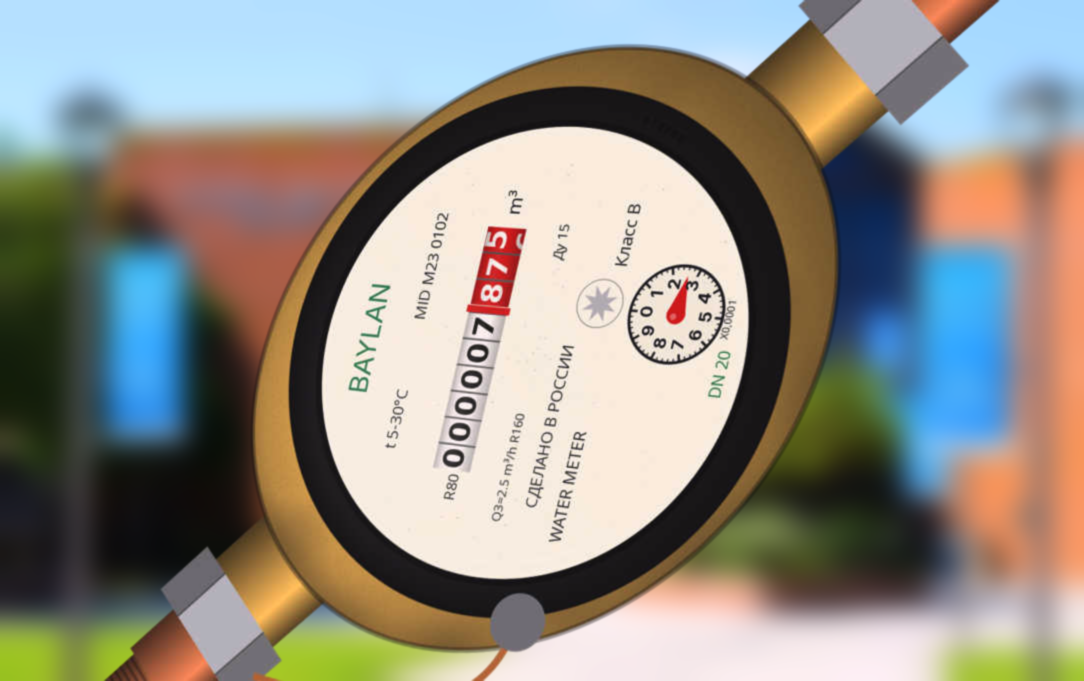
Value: 7.8752 m³
